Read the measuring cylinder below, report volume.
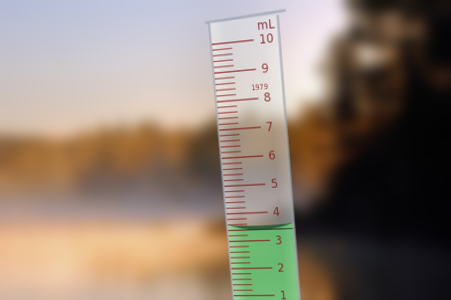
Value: 3.4 mL
